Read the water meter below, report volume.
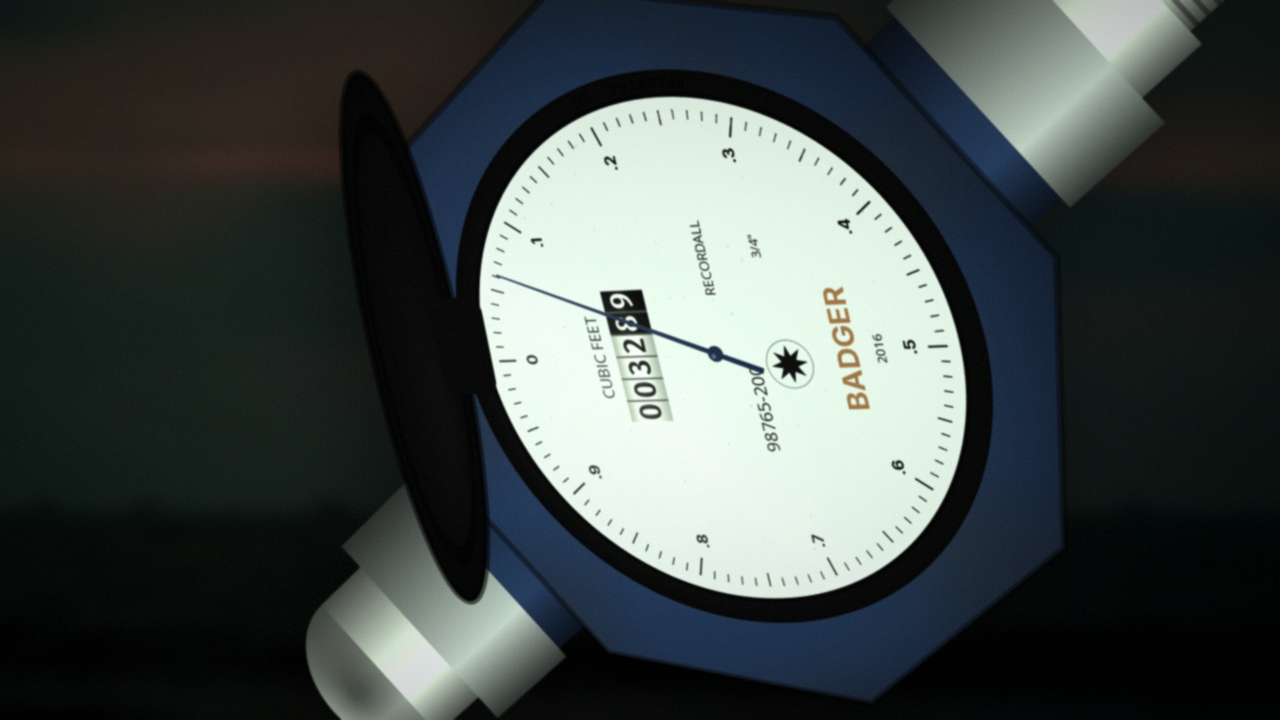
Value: 3289.06 ft³
